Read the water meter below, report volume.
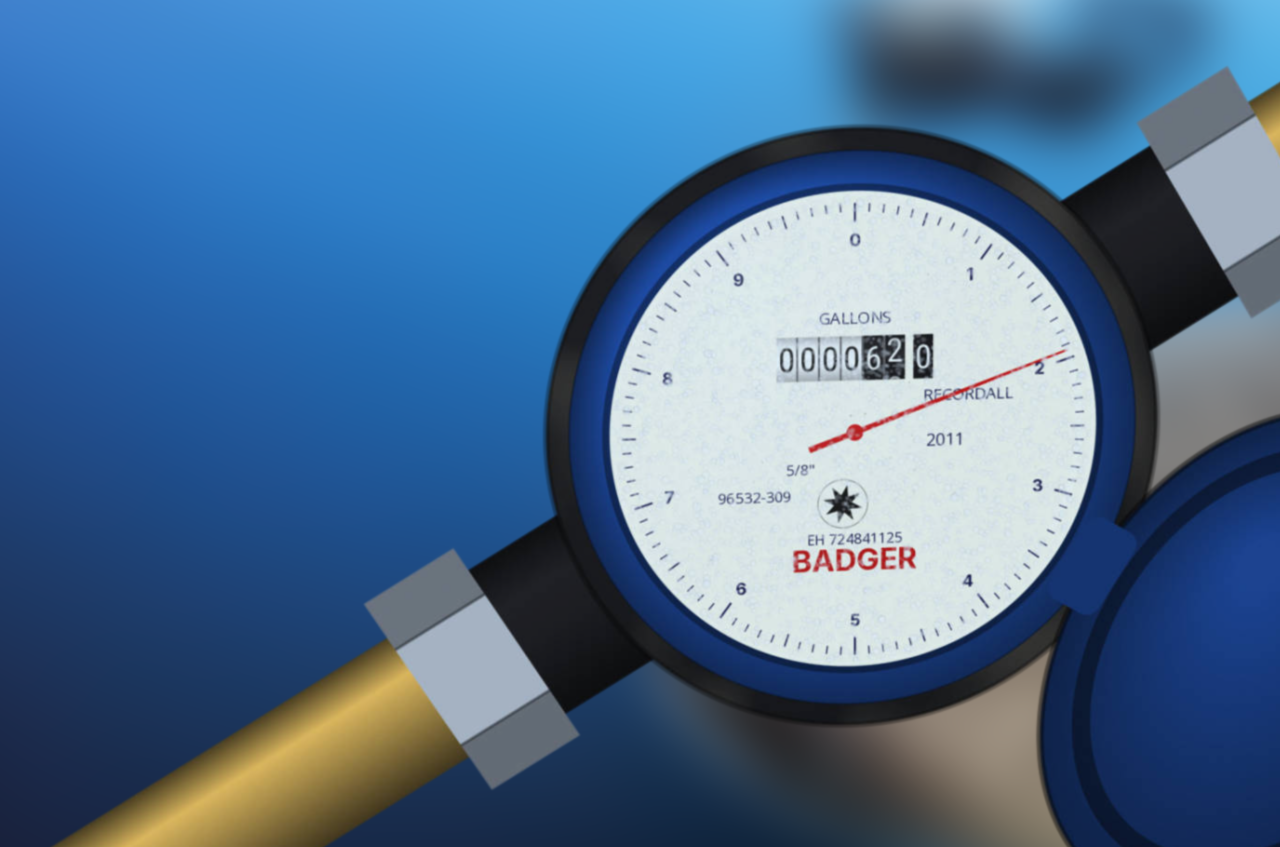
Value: 621.9 gal
